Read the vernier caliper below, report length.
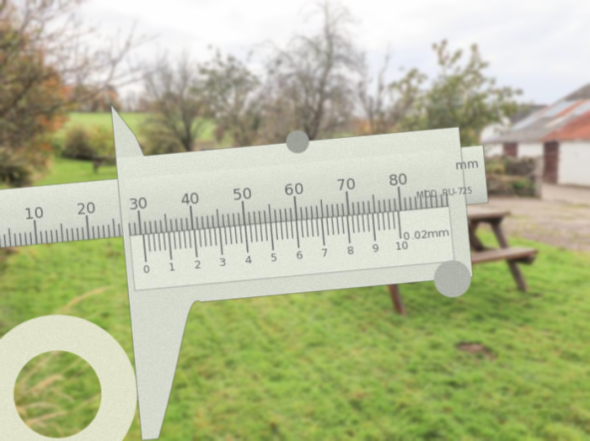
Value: 30.5 mm
